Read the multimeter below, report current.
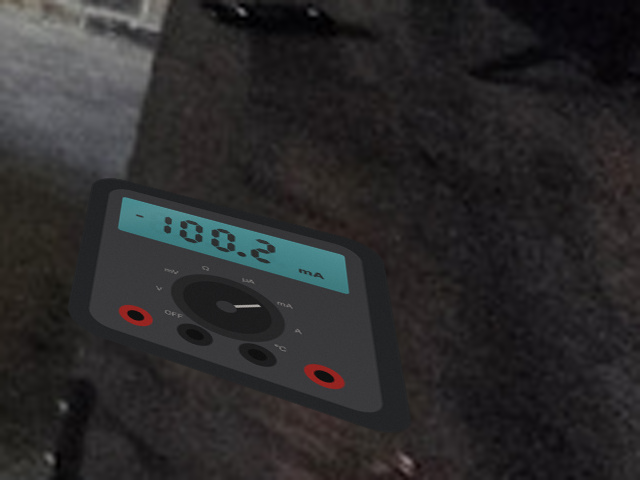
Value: -100.2 mA
